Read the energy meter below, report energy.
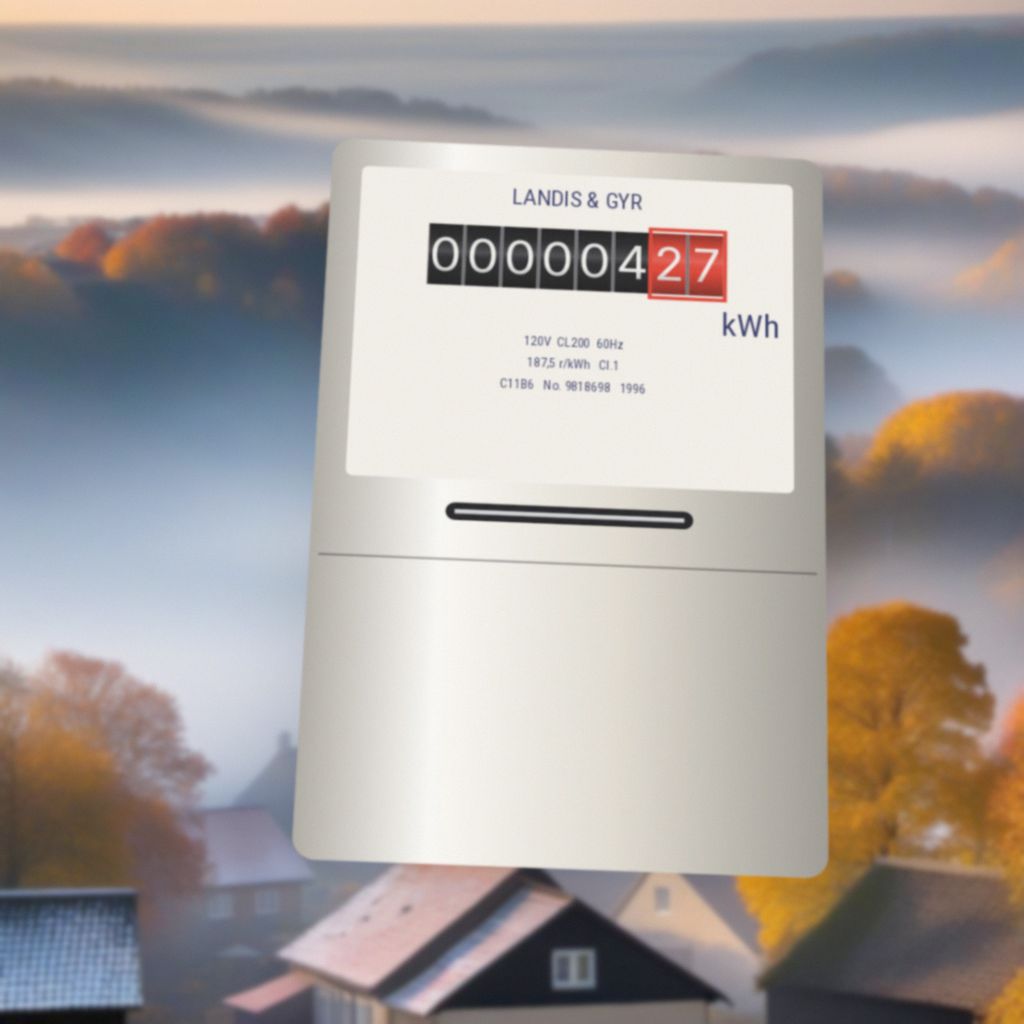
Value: 4.27 kWh
